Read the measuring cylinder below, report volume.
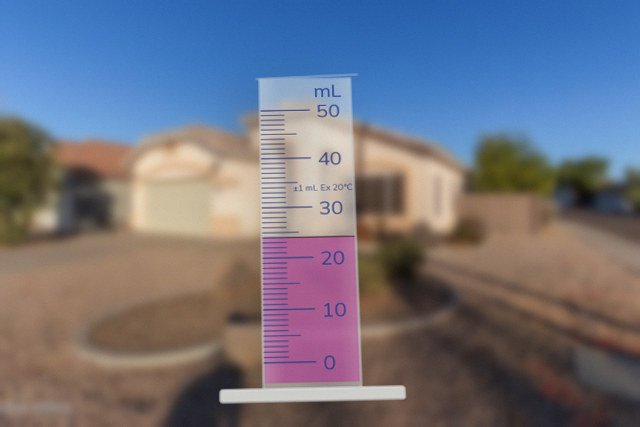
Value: 24 mL
